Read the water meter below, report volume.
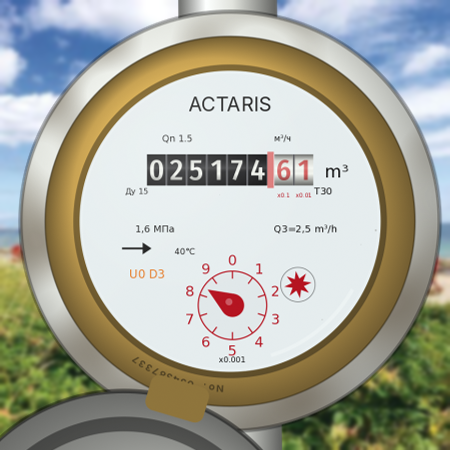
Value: 25174.618 m³
